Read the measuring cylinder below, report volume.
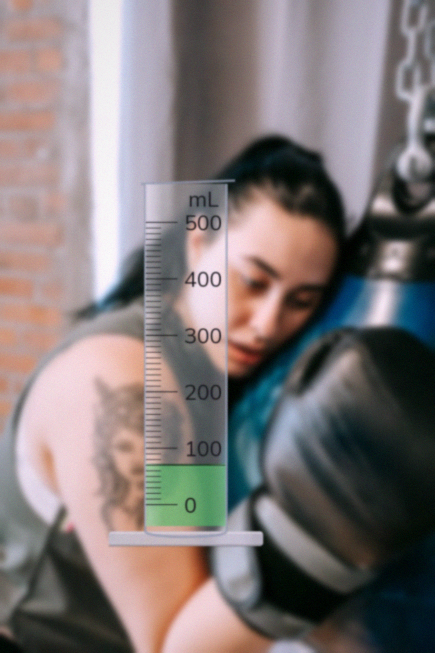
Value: 70 mL
